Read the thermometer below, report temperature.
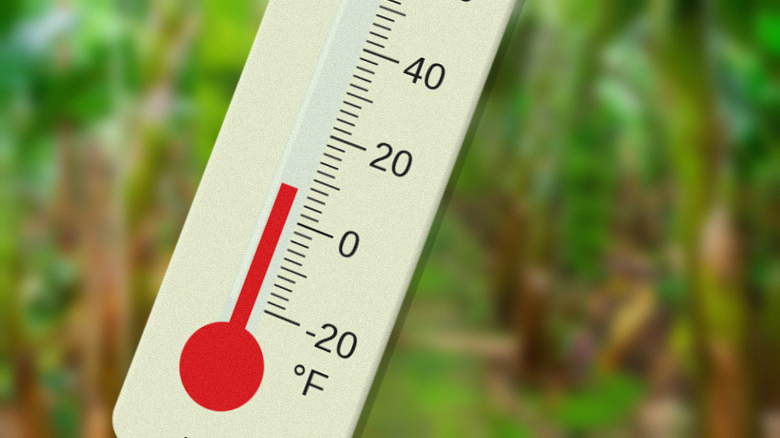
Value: 7 °F
